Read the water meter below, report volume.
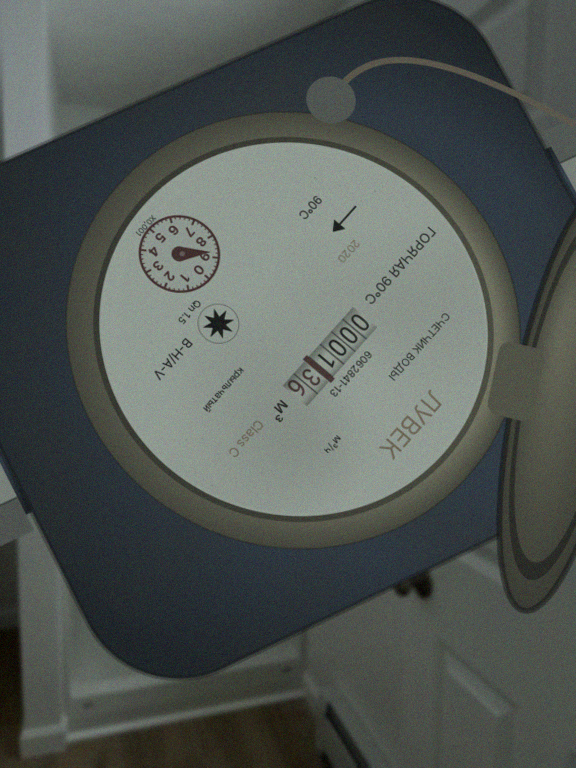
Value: 1.358 m³
